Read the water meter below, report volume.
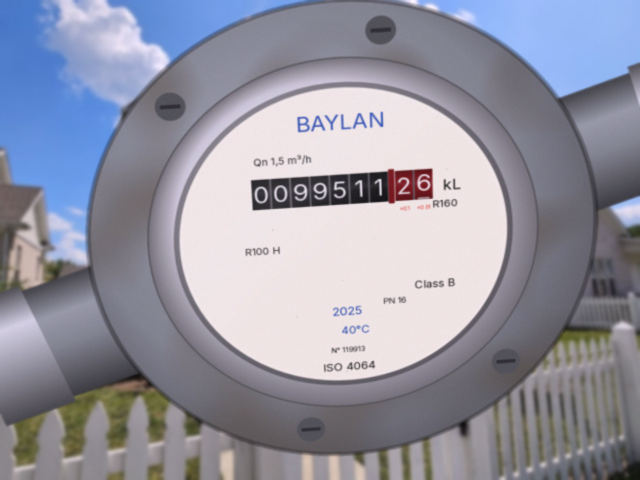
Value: 99511.26 kL
